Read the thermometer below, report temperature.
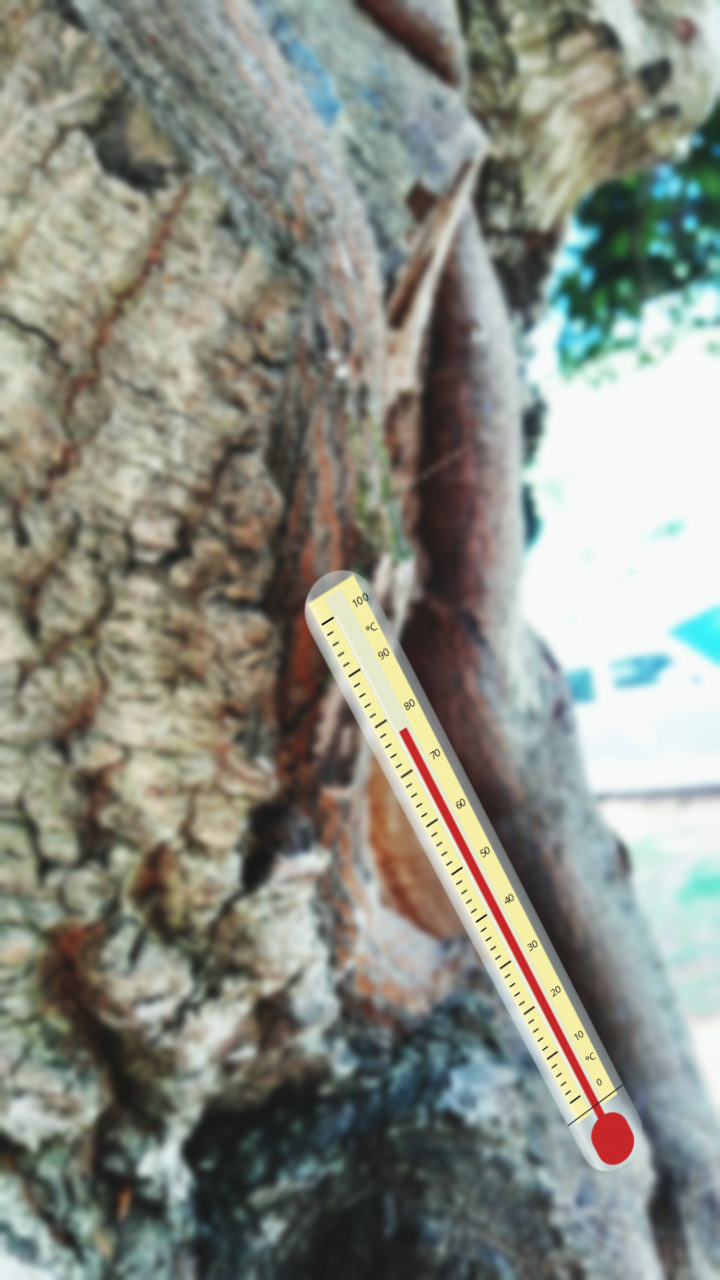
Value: 77 °C
